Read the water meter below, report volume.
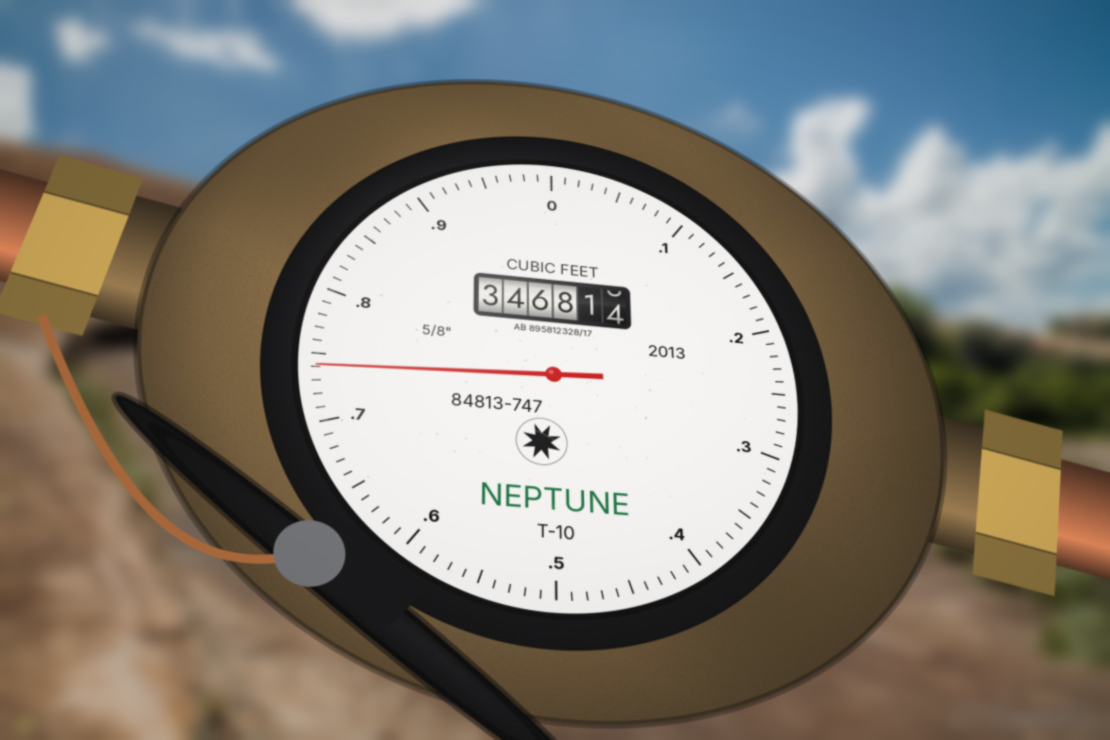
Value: 346813.74 ft³
